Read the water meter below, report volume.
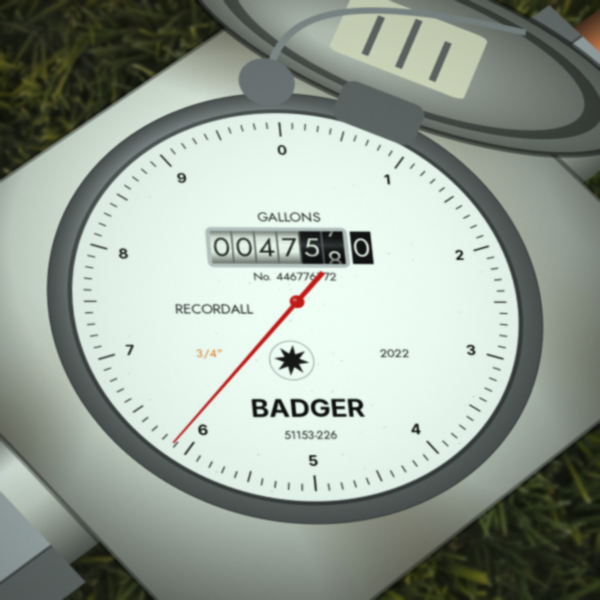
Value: 47576.1 gal
